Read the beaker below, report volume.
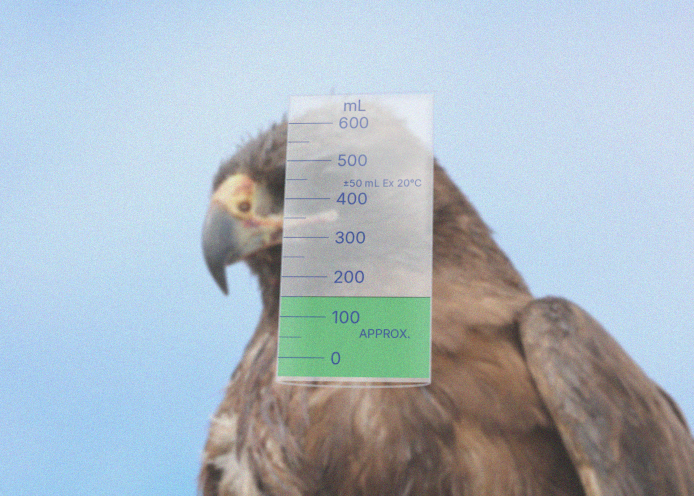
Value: 150 mL
